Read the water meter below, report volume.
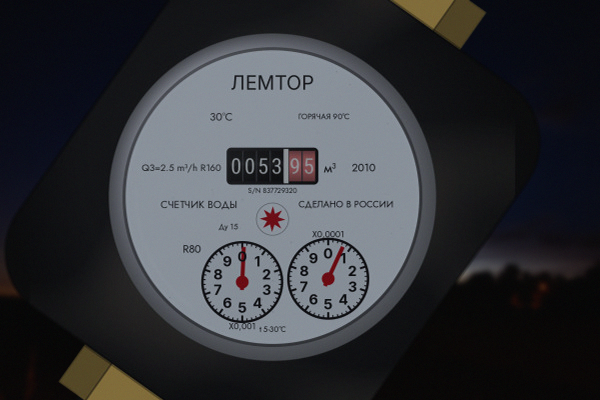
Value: 53.9500 m³
